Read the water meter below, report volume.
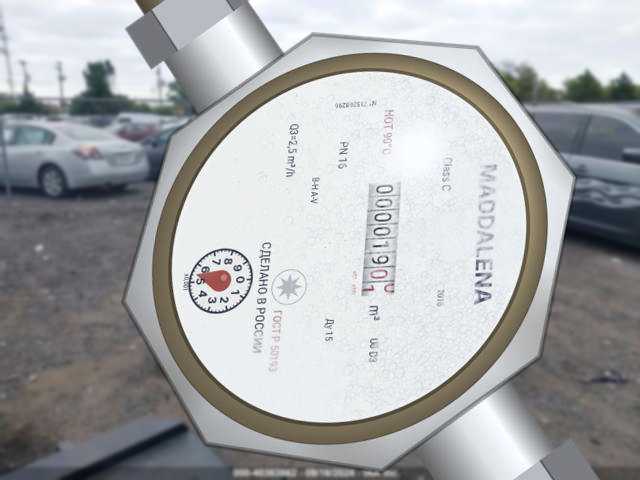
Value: 19.005 m³
